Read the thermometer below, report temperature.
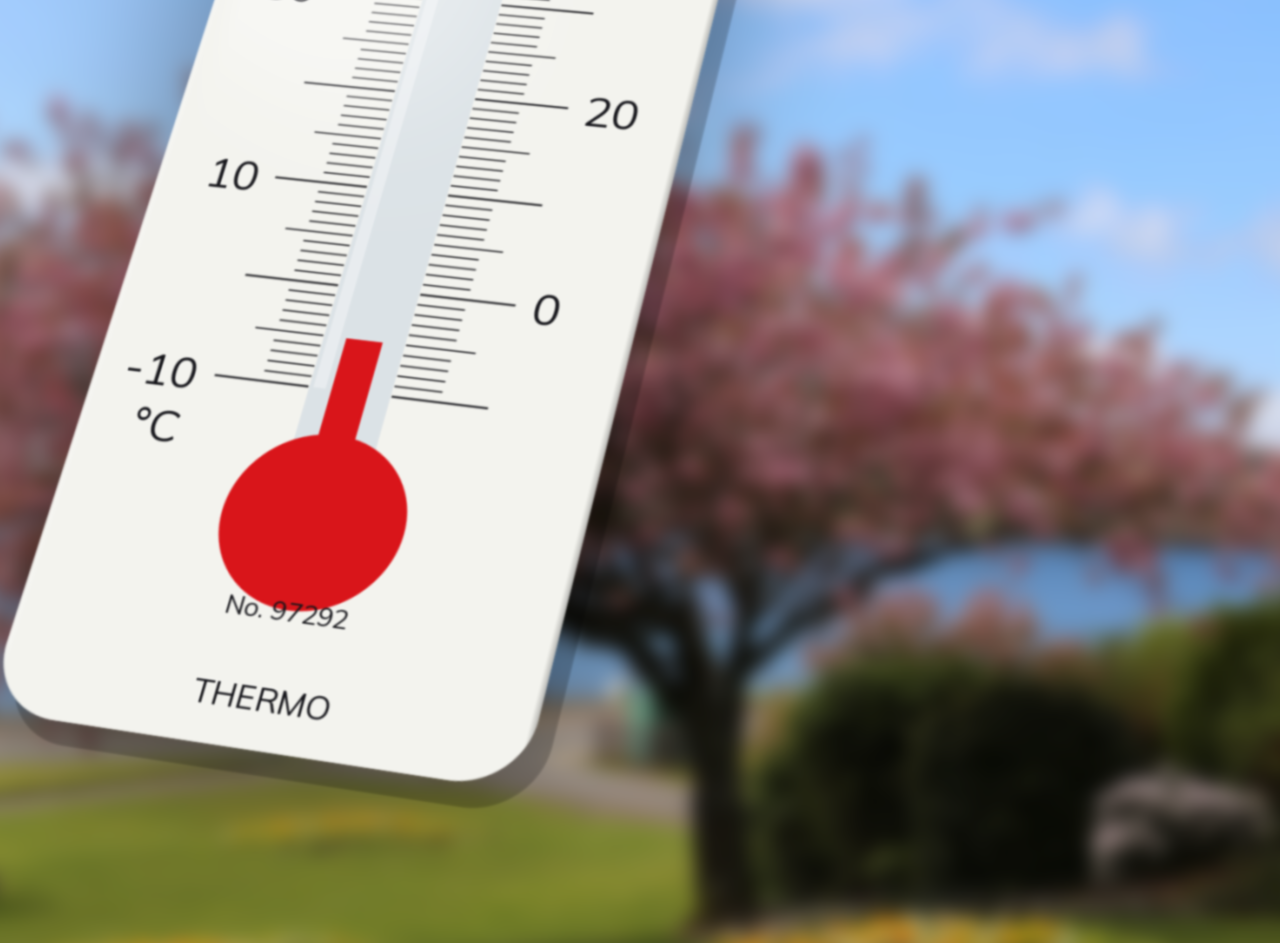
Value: -5 °C
